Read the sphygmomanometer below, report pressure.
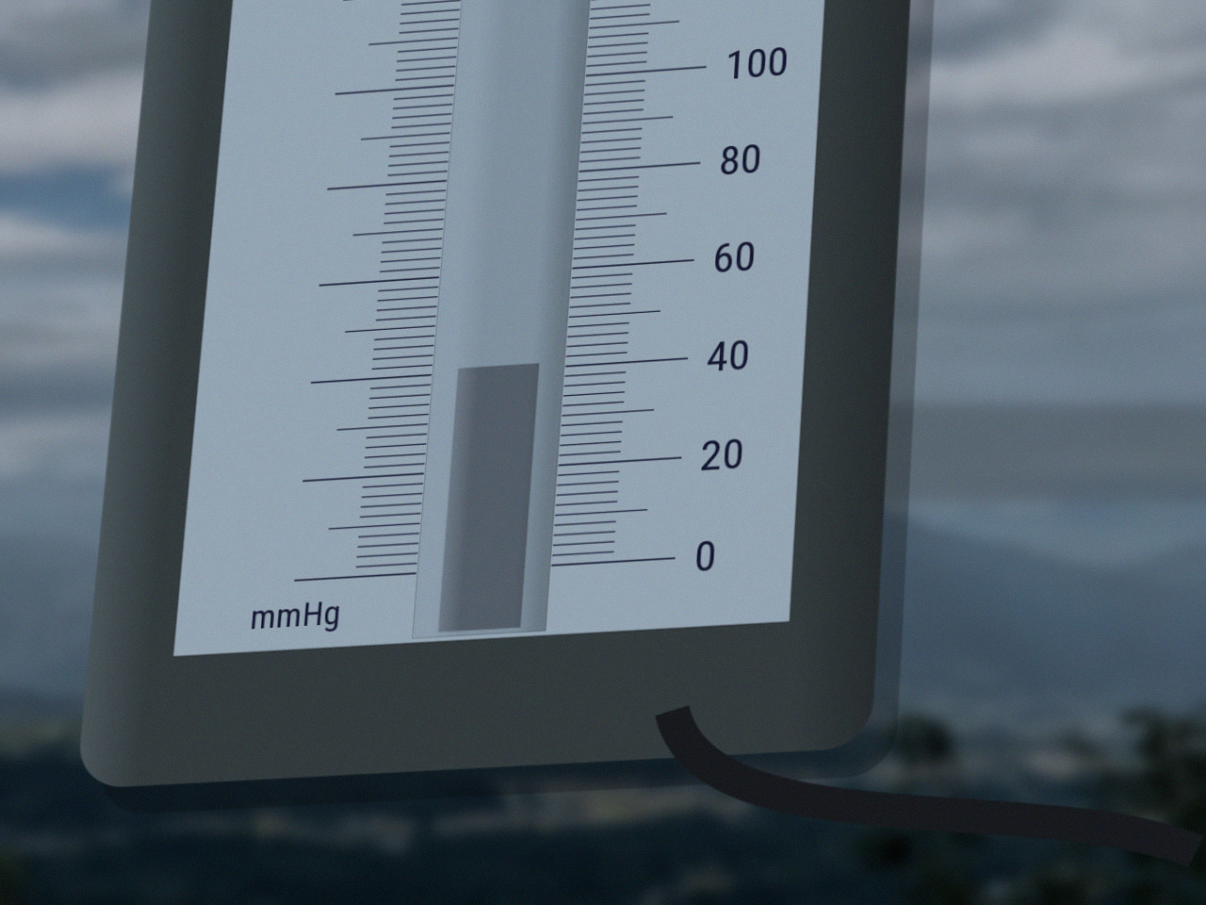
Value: 41 mmHg
